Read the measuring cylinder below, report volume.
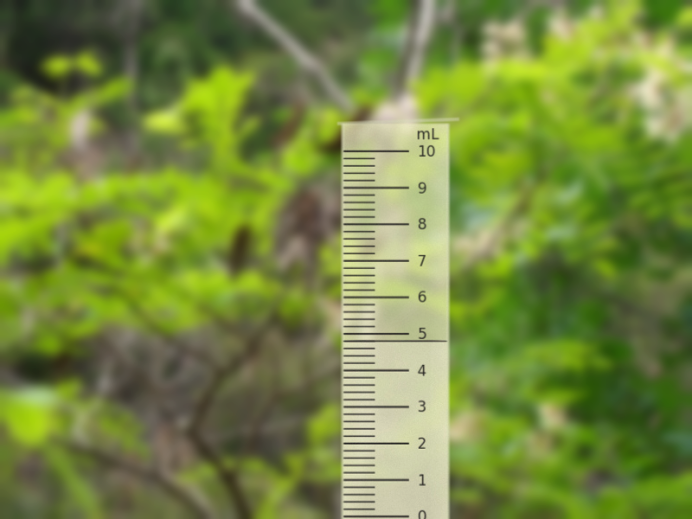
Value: 4.8 mL
